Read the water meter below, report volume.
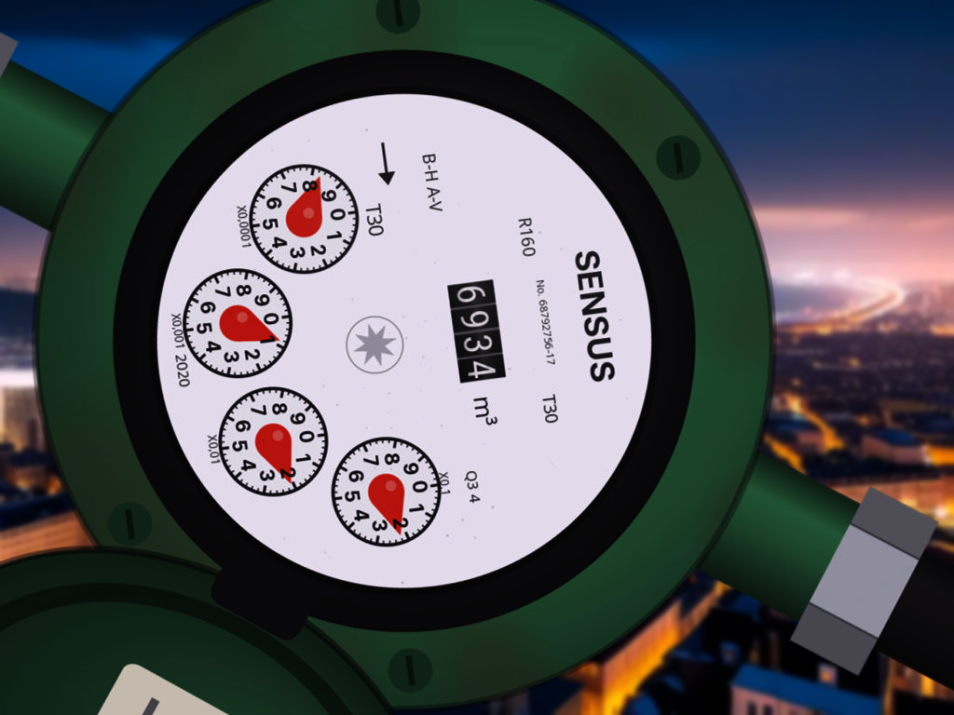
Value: 6934.2208 m³
